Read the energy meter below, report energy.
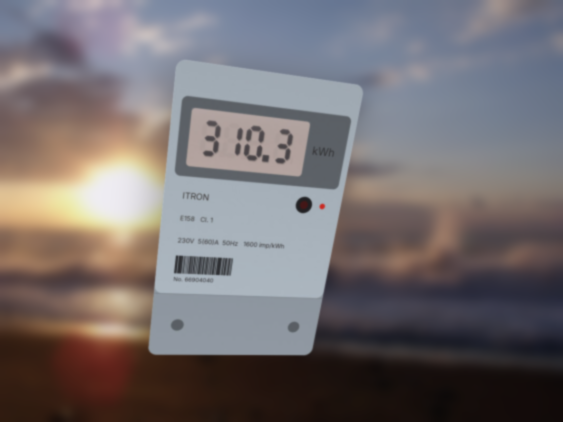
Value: 310.3 kWh
